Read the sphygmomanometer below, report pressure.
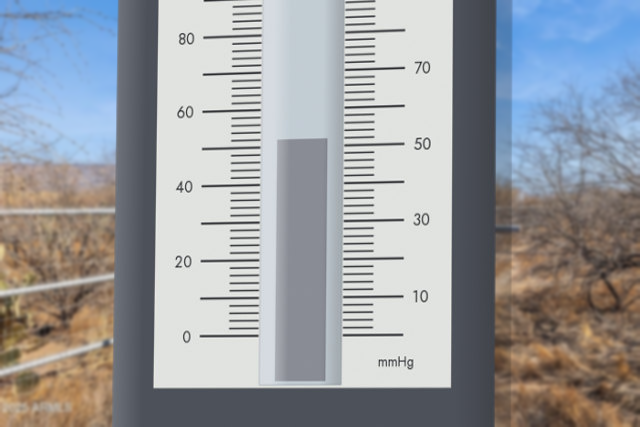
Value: 52 mmHg
